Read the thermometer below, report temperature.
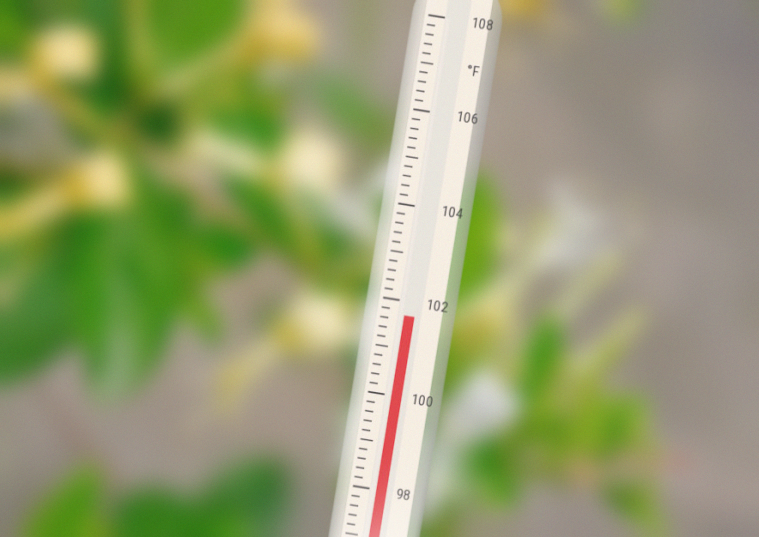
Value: 101.7 °F
